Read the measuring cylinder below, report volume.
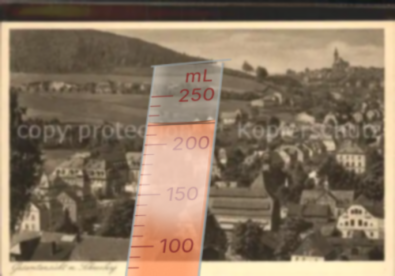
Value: 220 mL
